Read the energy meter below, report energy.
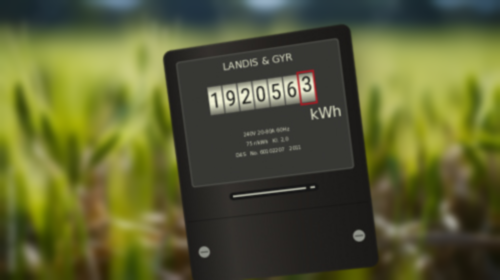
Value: 192056.3 kWh
